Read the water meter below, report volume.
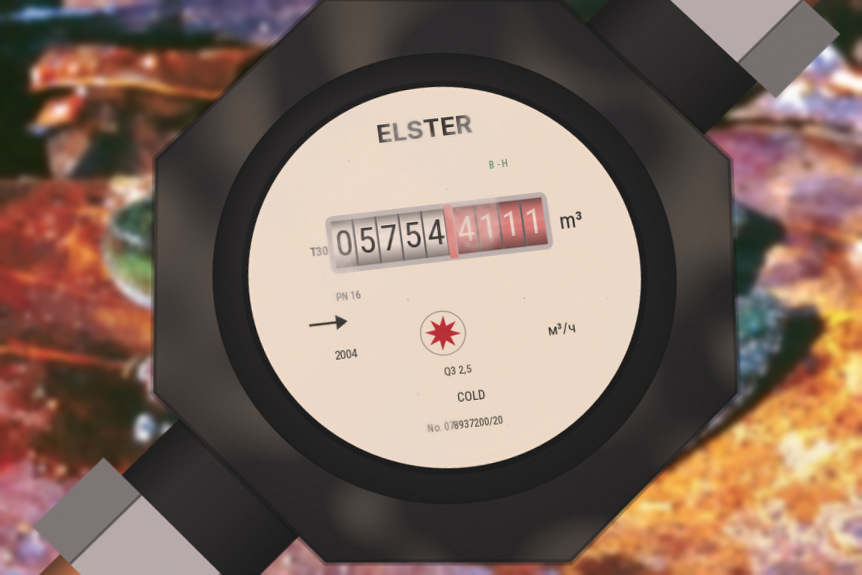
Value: 5754.4111 m³
